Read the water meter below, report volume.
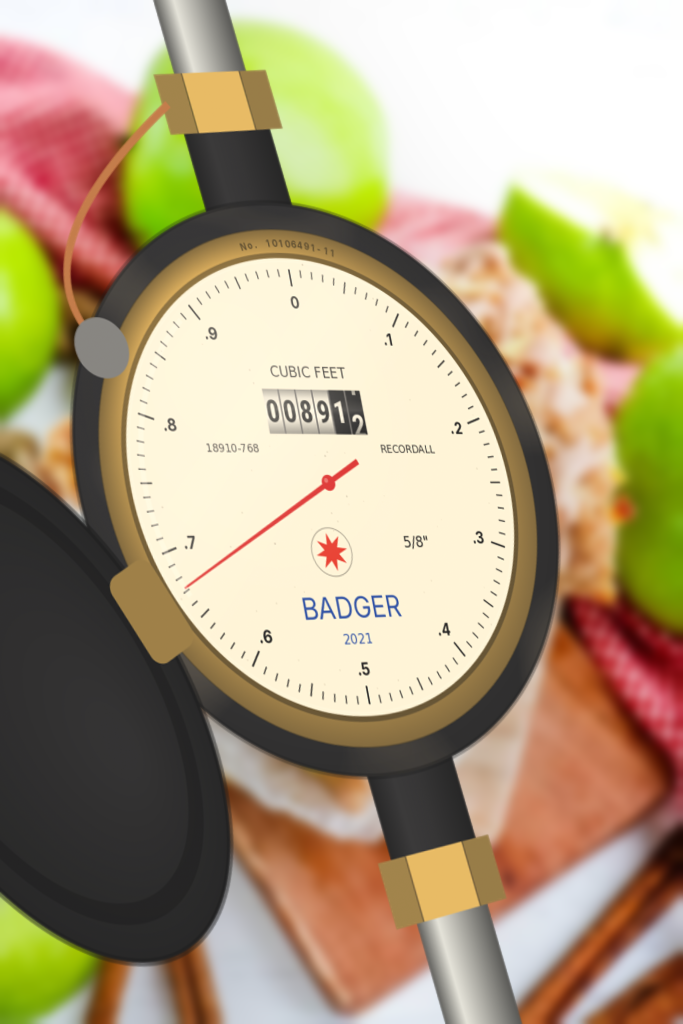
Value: 8911.67 ft³
